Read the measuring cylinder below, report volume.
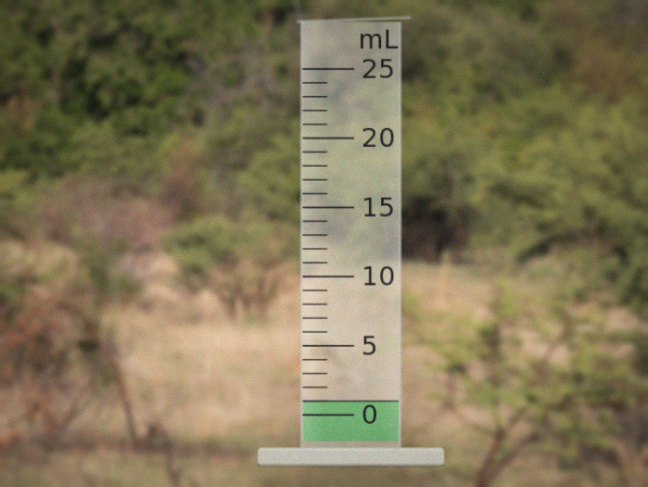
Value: 1 mL
